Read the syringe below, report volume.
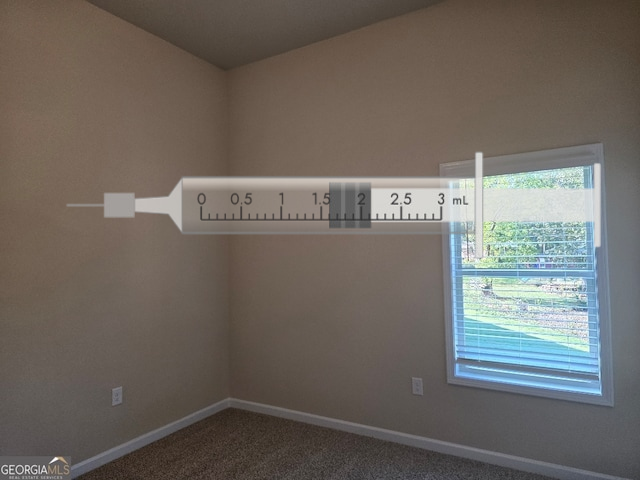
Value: 1.6 mL
